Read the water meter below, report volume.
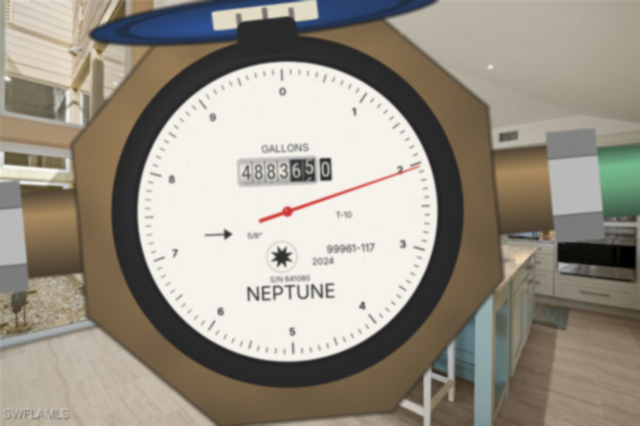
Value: 4883652.0 gal
